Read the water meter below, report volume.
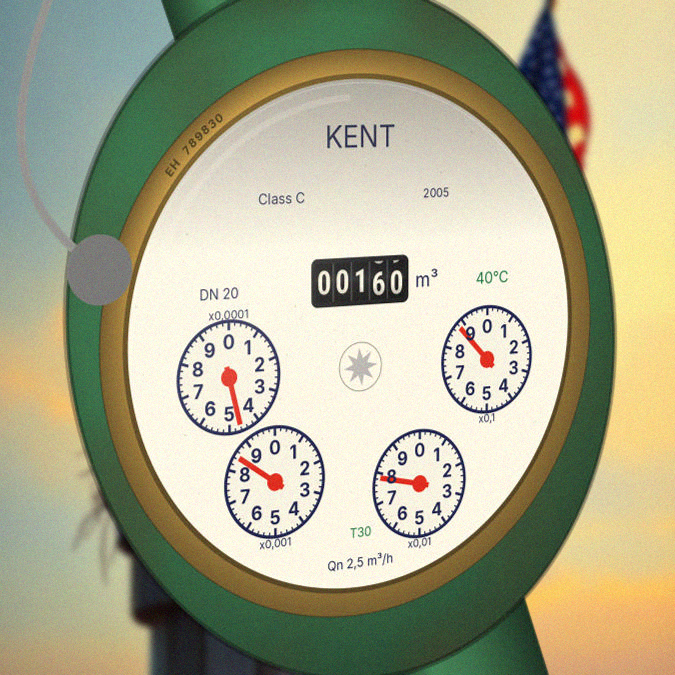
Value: 159.8784 m³
